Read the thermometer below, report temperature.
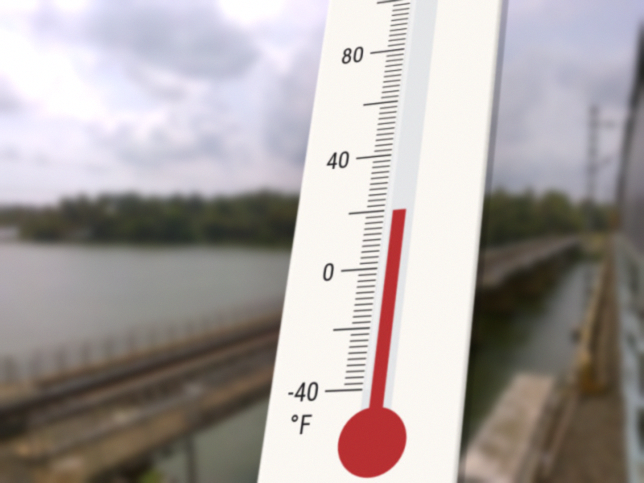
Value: 20 °F
